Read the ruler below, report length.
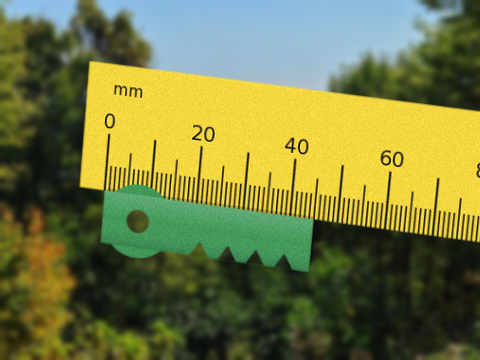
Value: 45 mm
